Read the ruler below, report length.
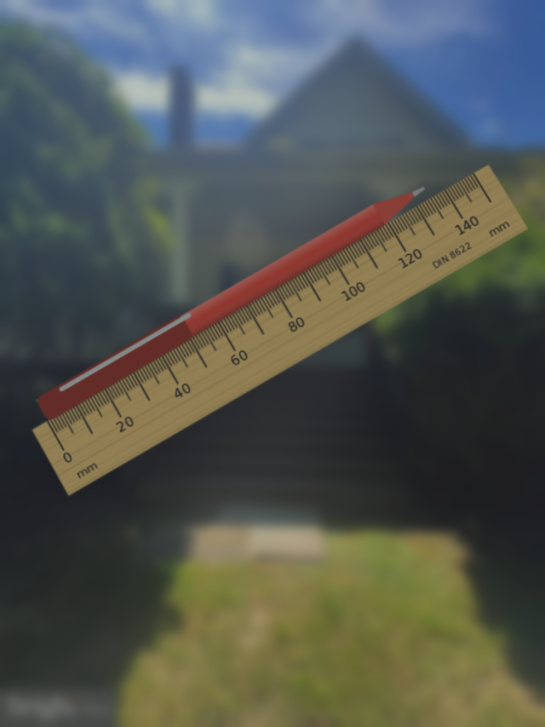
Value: 135 mm
